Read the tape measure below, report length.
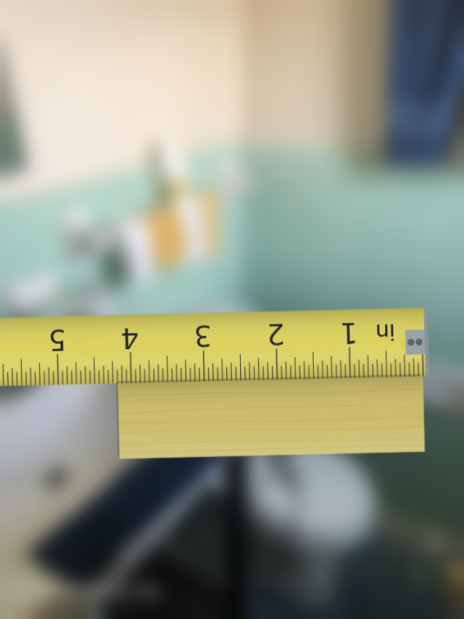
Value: 4.1875 in
